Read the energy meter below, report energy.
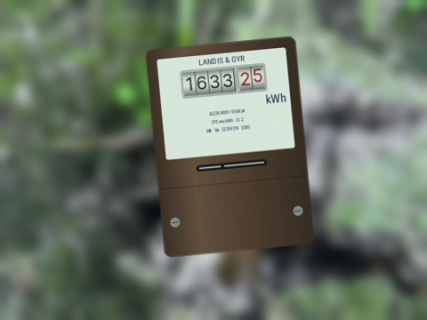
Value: 1633.25 kWh
